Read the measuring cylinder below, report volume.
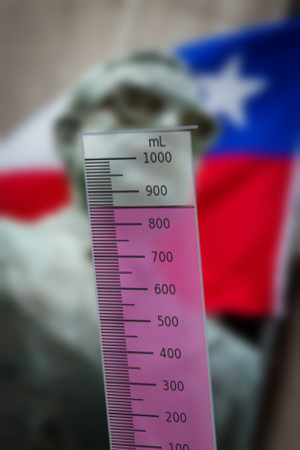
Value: 850 mL
